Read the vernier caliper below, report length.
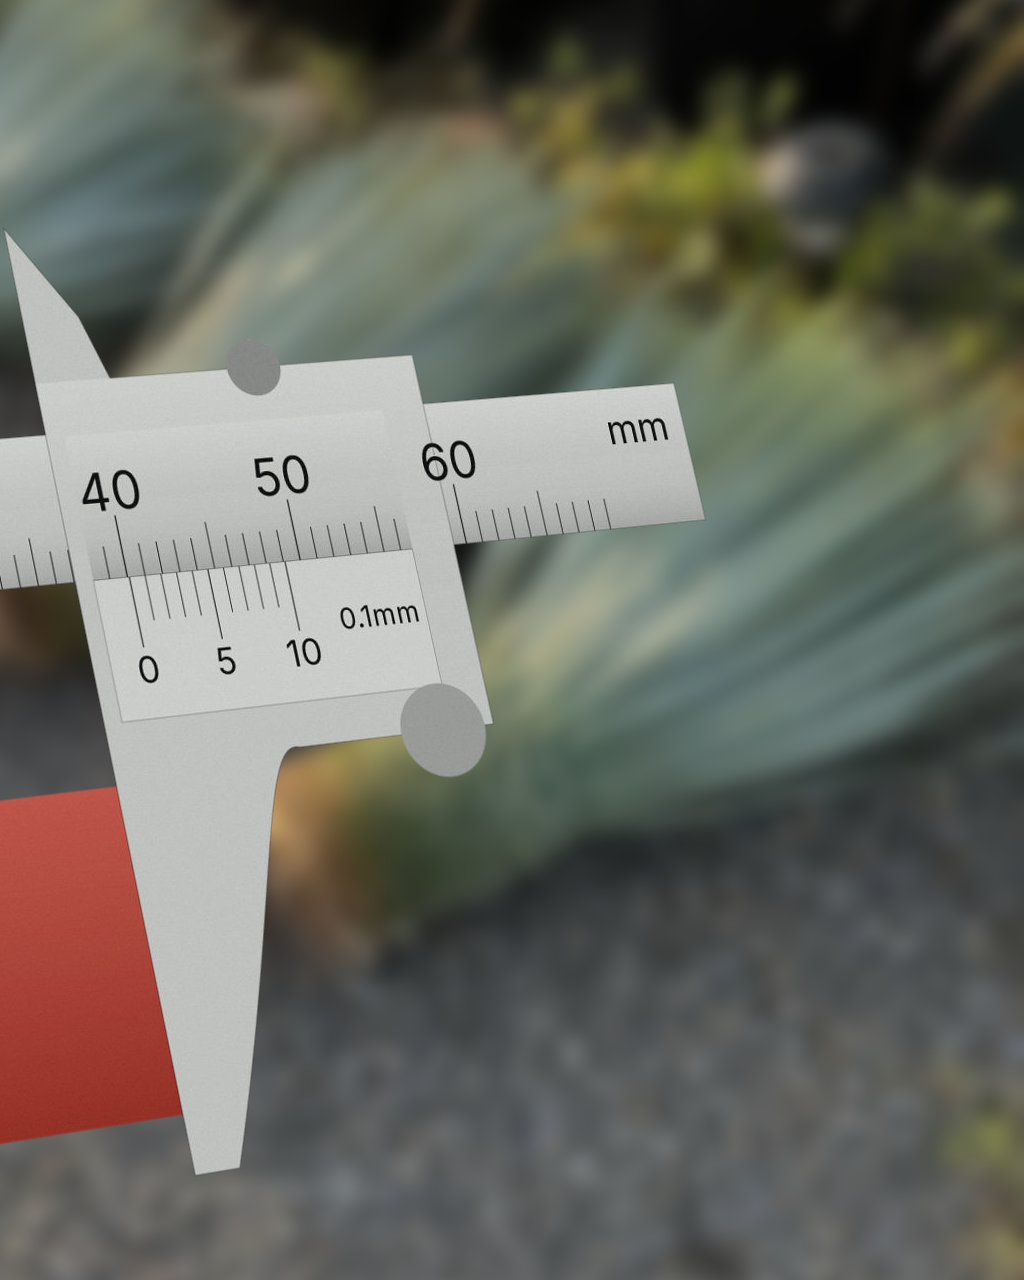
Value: 40.1 mm
